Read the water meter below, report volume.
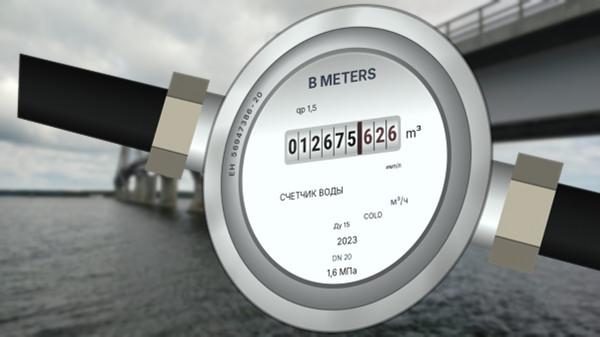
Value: 12675.626 m³
